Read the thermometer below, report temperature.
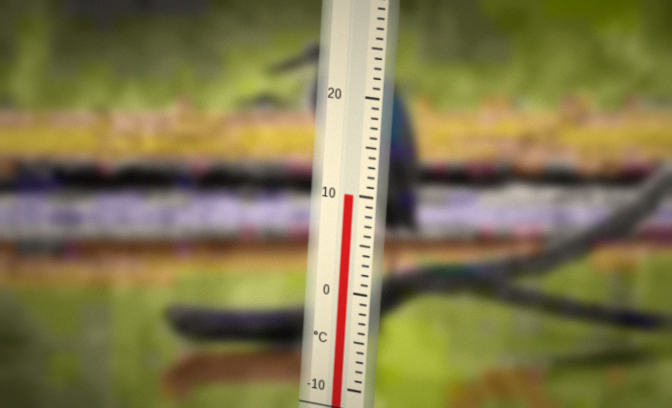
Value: 10 °C
